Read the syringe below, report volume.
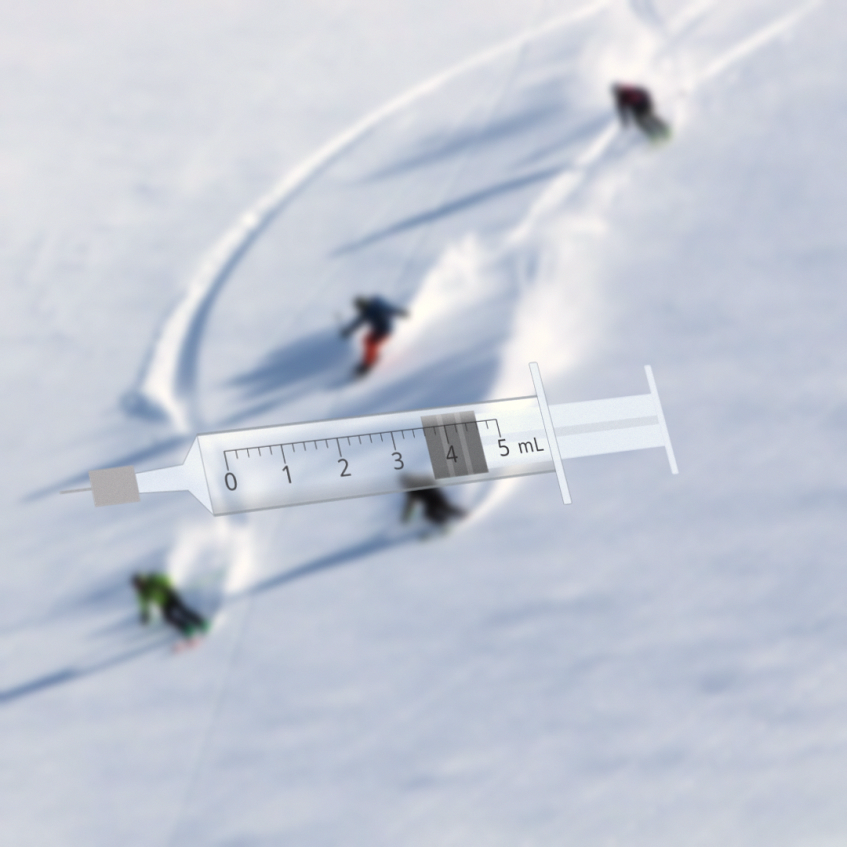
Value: 3.6 mL
